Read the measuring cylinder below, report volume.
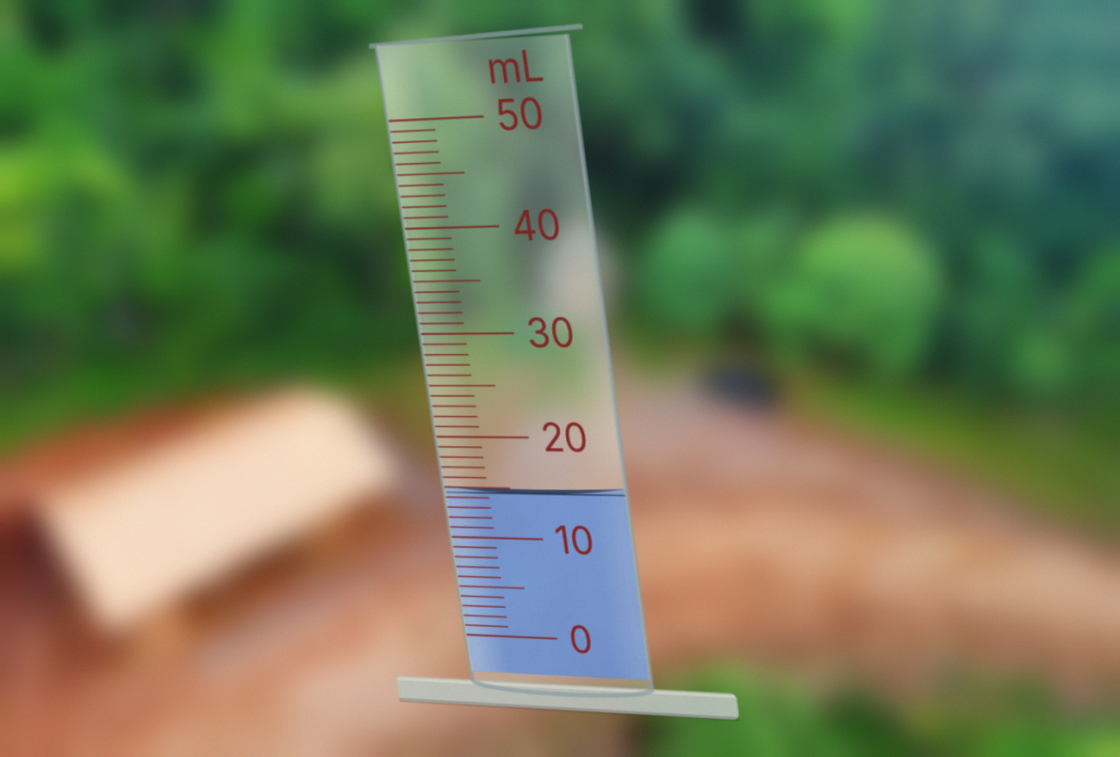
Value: 14.5 mL
